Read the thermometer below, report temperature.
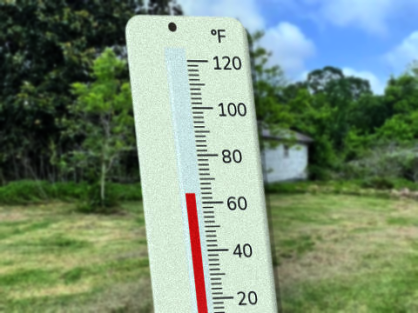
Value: 64 °F
